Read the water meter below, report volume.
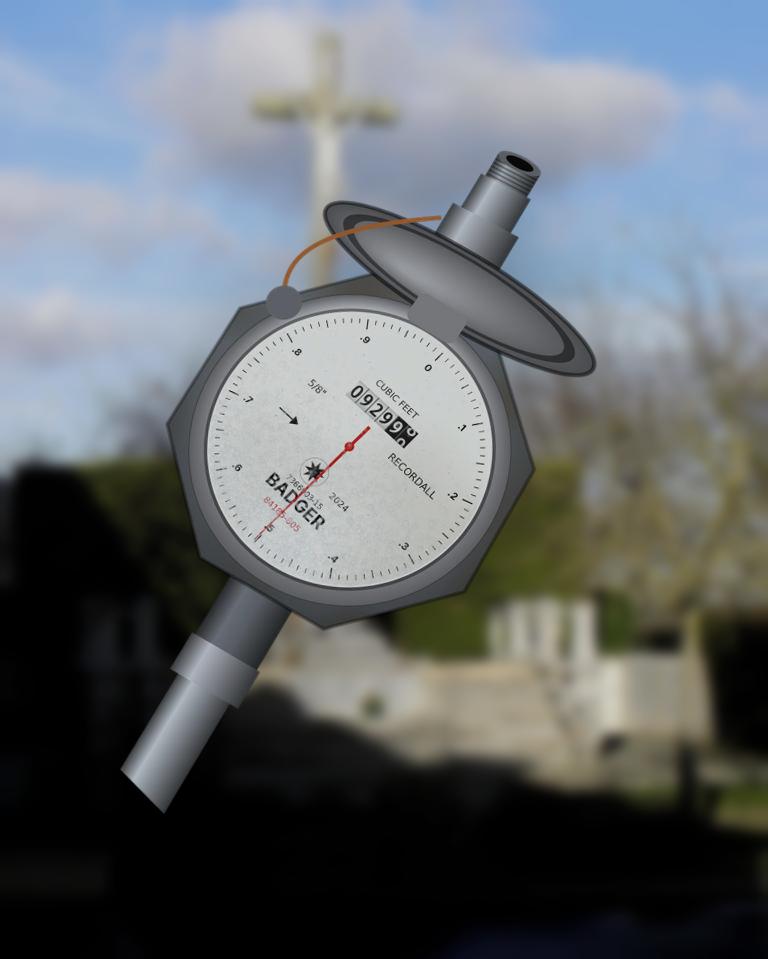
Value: 92998.50 ft³
